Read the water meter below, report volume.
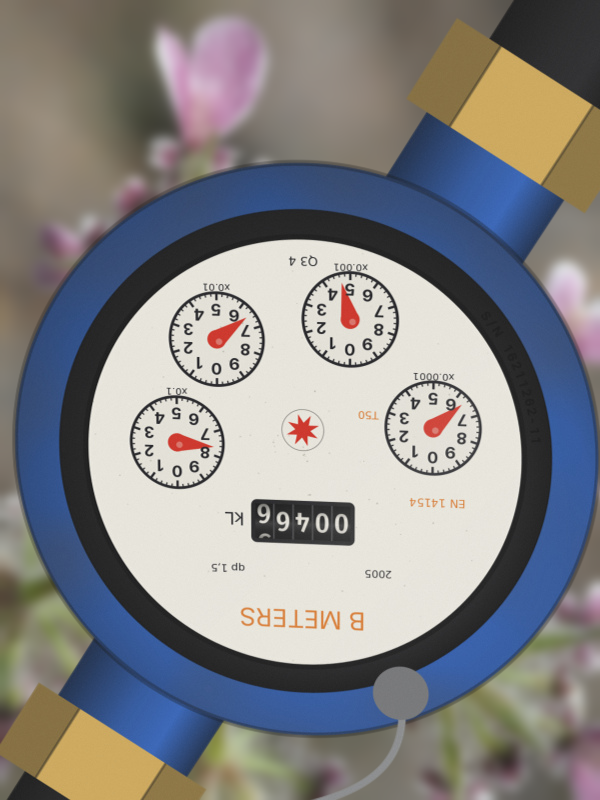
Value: 465.7646 kL
